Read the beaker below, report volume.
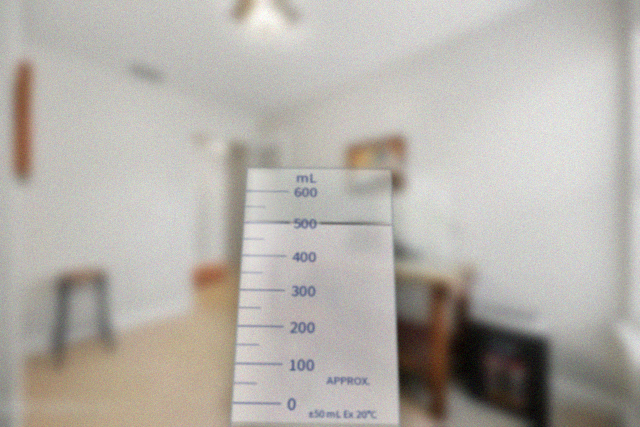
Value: 500 mL
